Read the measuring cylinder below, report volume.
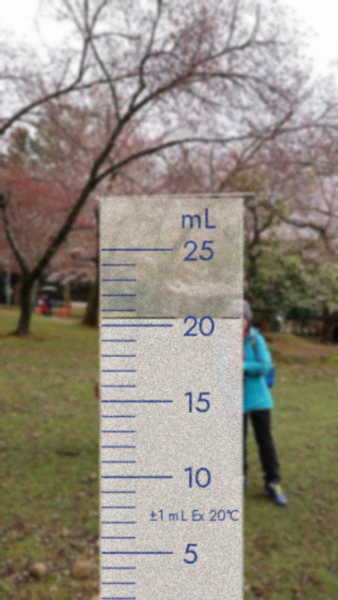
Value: 20.5 mL
